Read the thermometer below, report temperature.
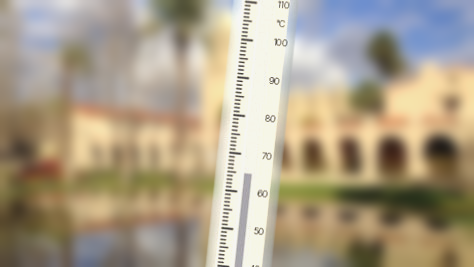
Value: 65 °C
